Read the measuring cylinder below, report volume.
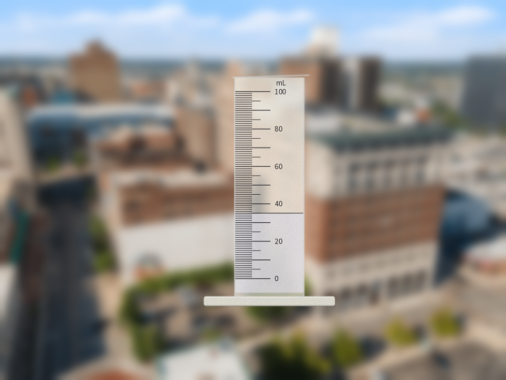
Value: 35 mL
